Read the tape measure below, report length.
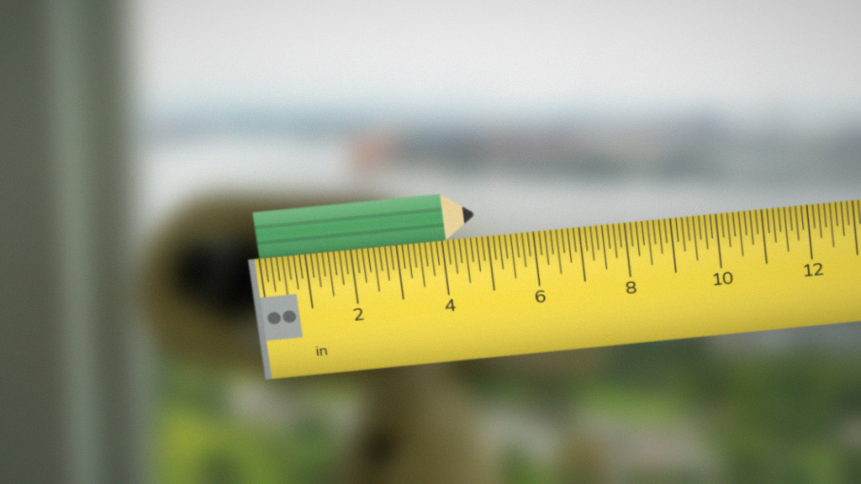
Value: 4.75 in
